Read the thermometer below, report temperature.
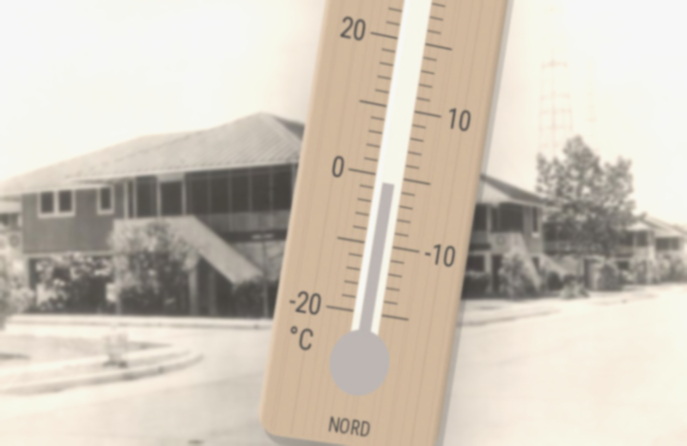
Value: -1 °C
